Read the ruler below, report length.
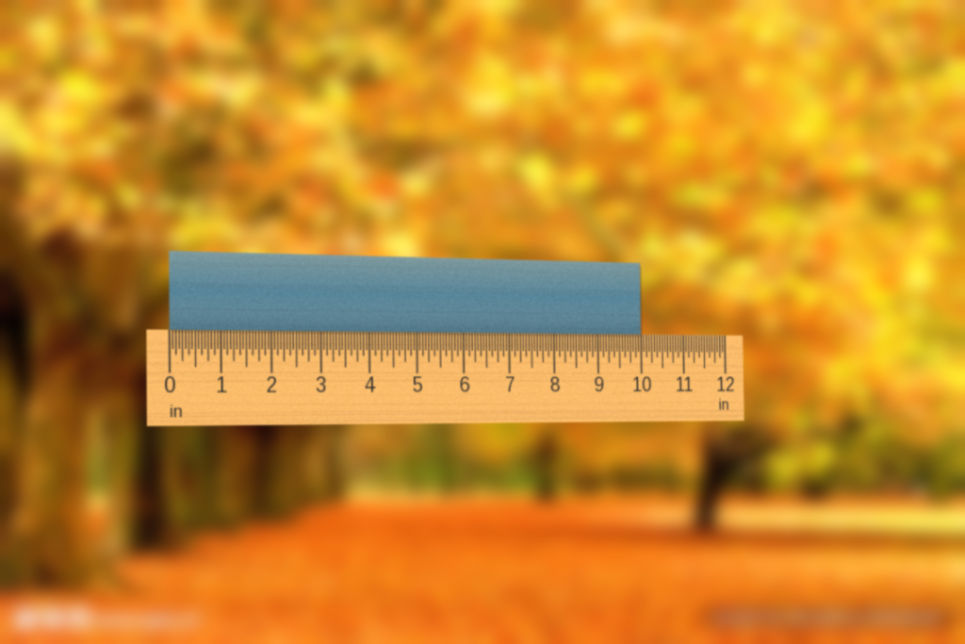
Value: 10 in
